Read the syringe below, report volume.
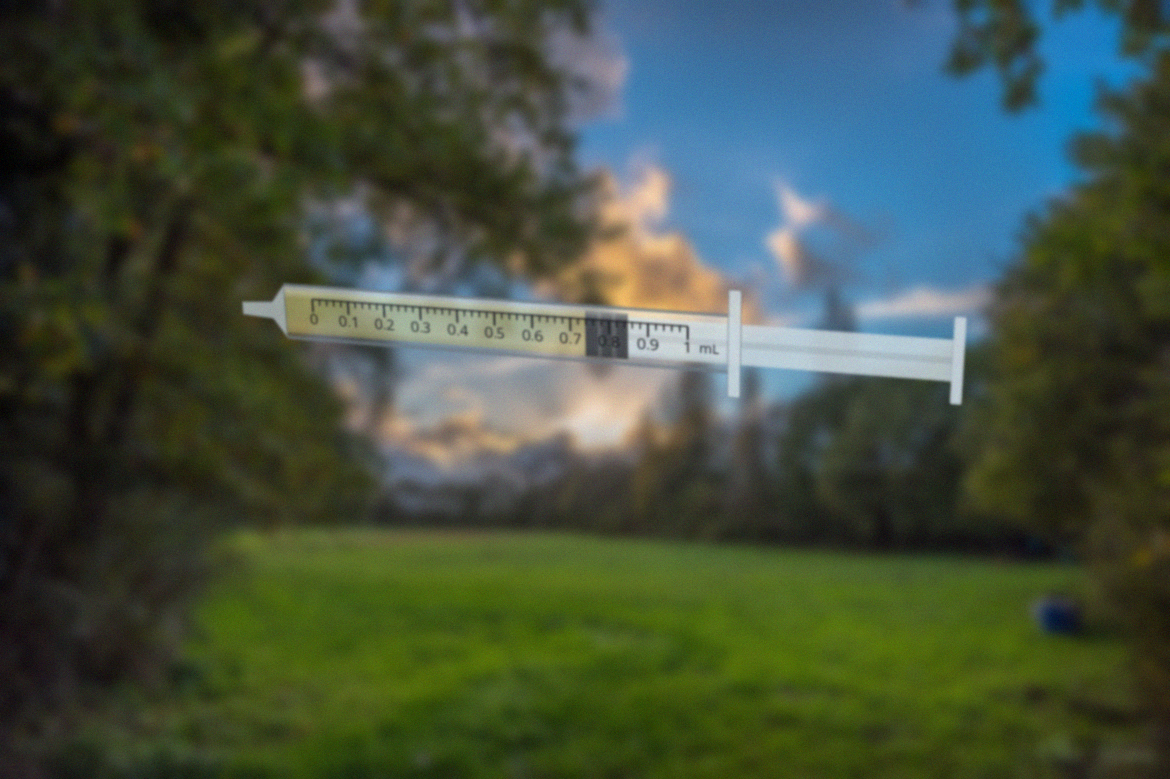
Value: 0.74 mL
